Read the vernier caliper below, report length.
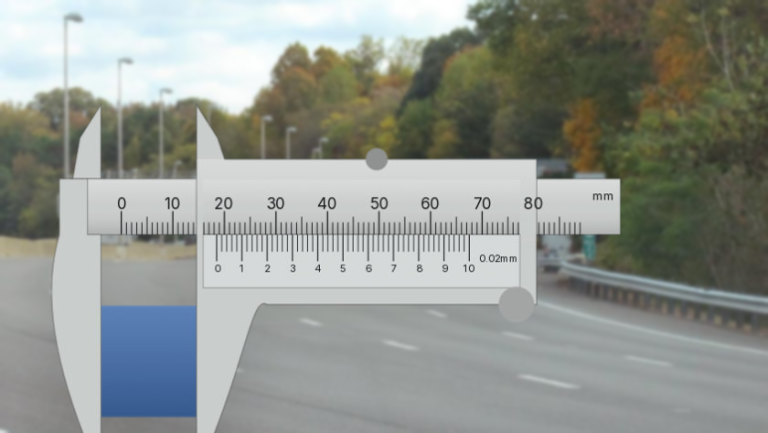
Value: 18.5 mm
